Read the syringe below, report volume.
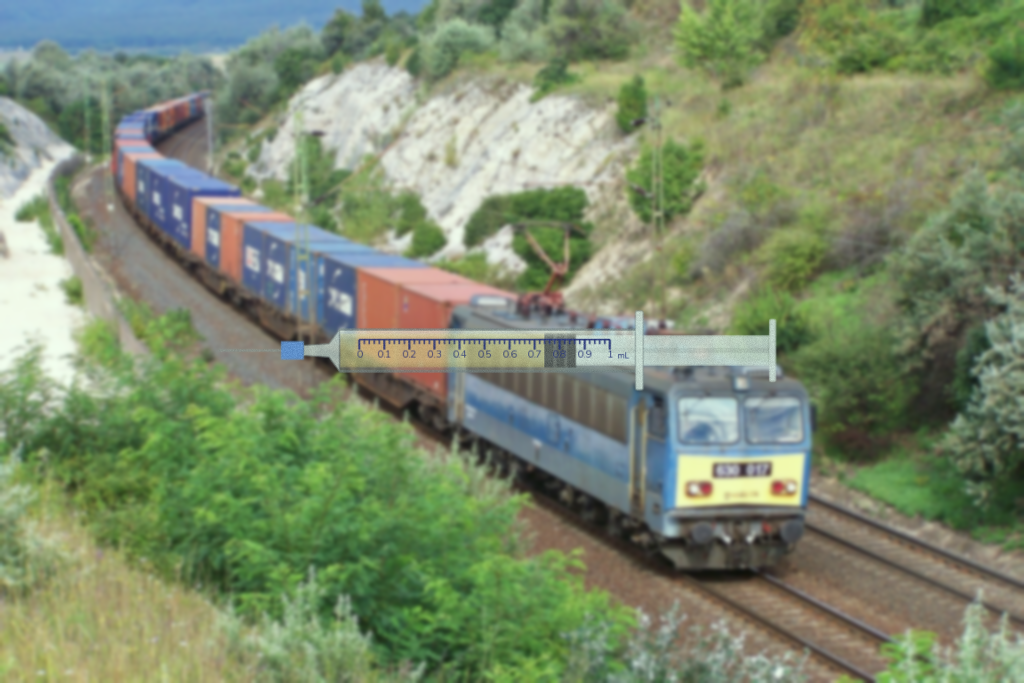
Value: 0.74 mL
